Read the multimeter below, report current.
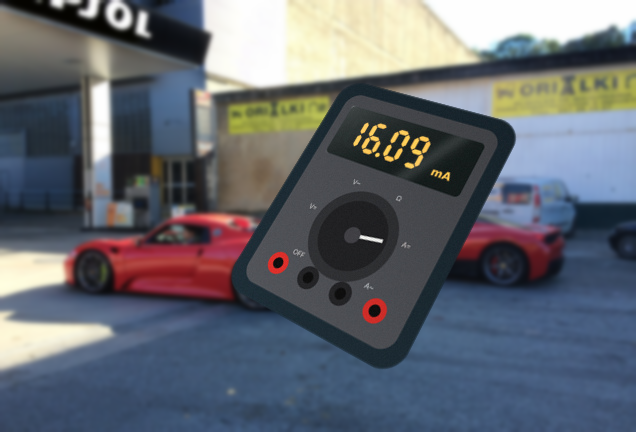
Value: 16.09 mA
